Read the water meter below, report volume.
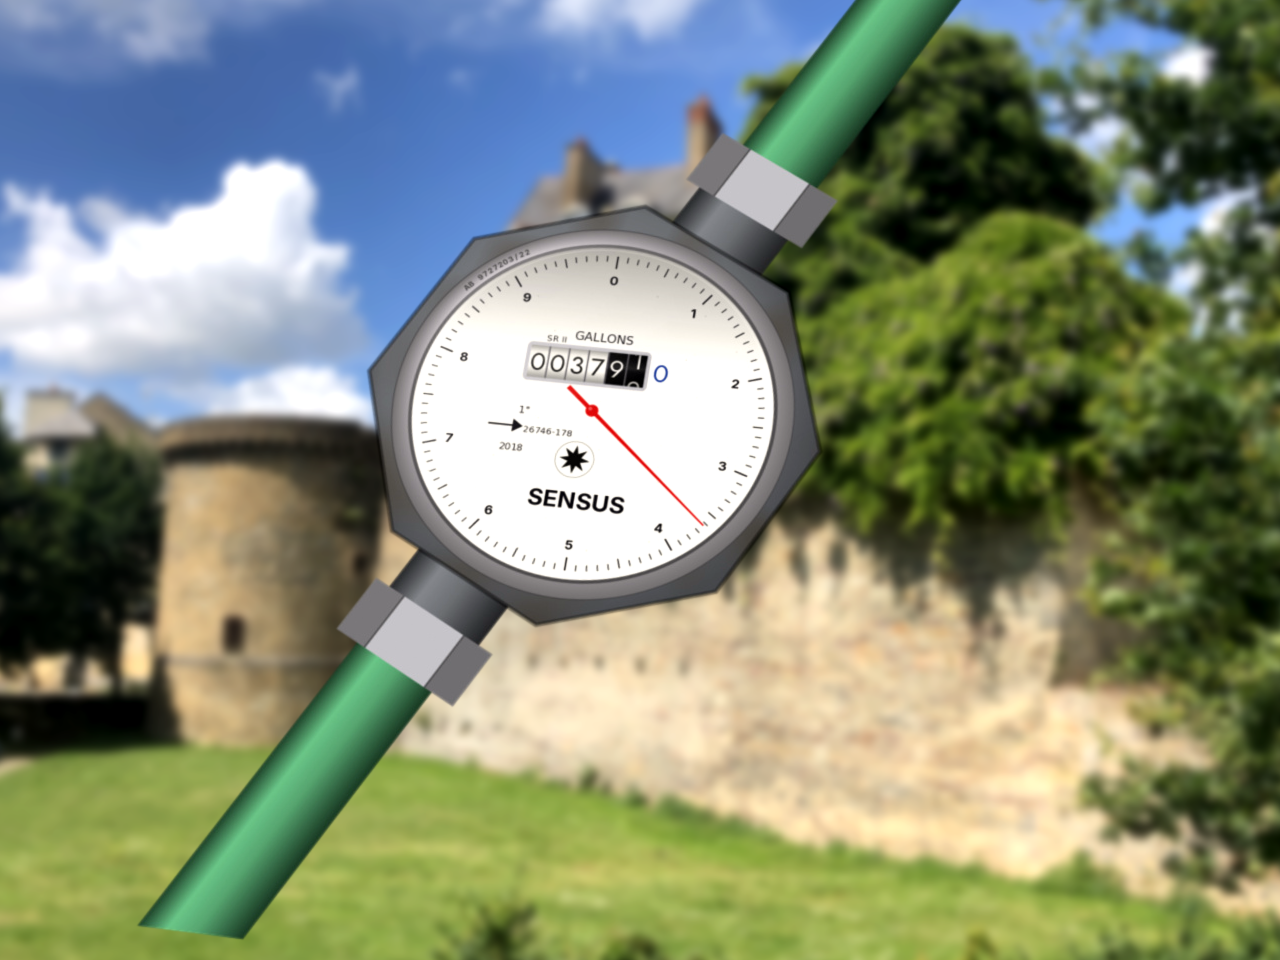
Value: 37913.6 gal
